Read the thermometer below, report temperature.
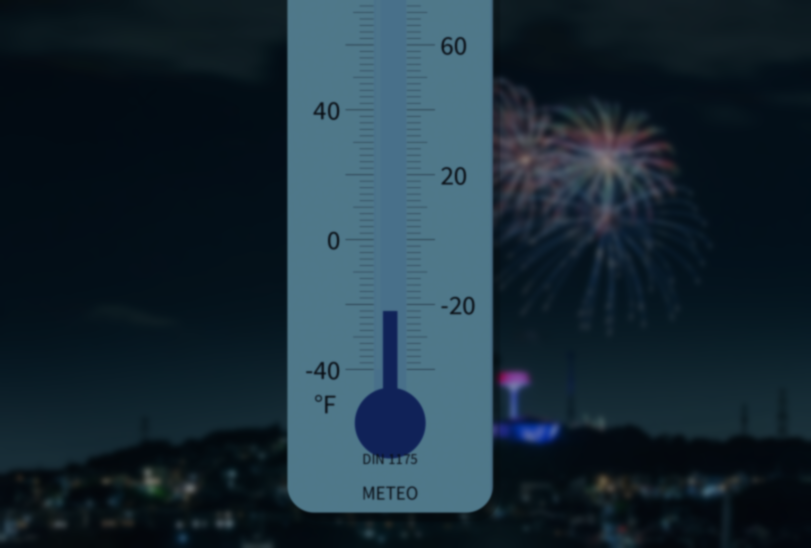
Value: -22 °F
